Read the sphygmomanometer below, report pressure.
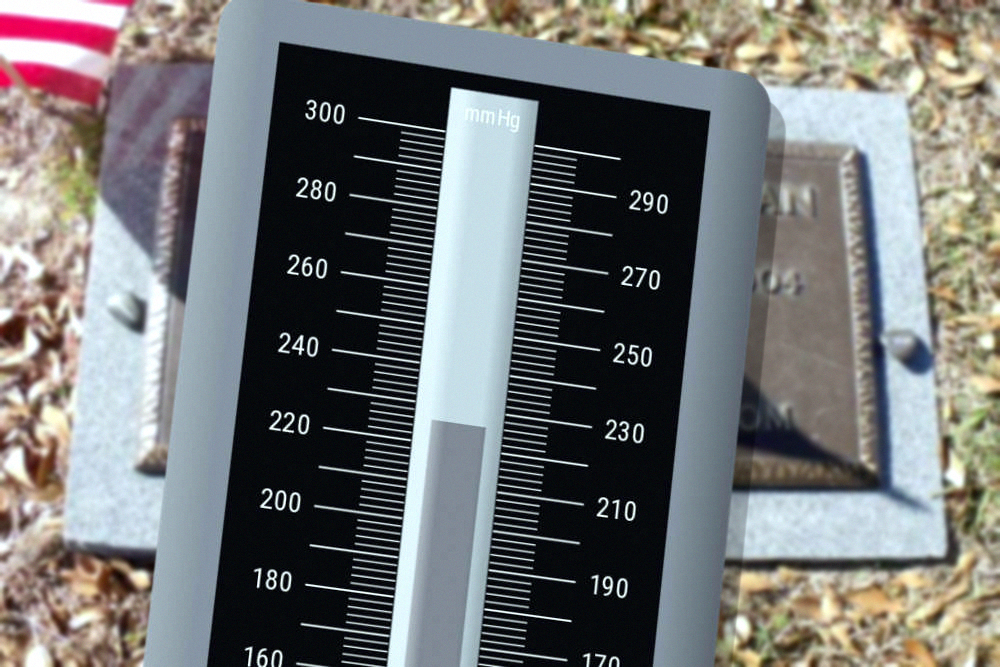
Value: 226 mmHg
